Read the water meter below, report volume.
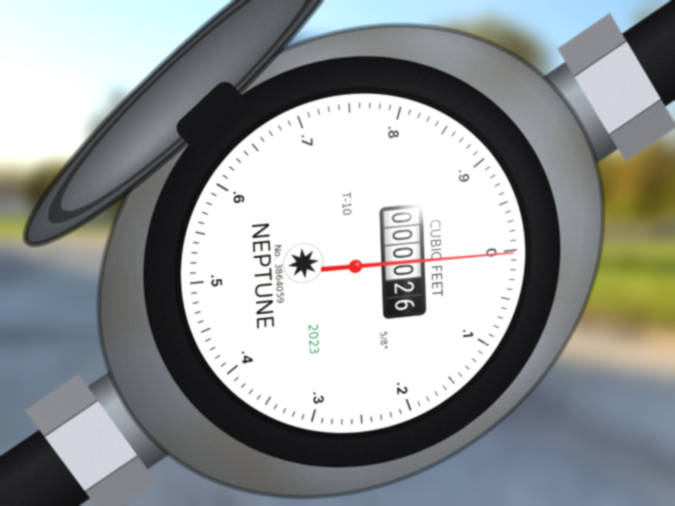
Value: 26.00 ft³
